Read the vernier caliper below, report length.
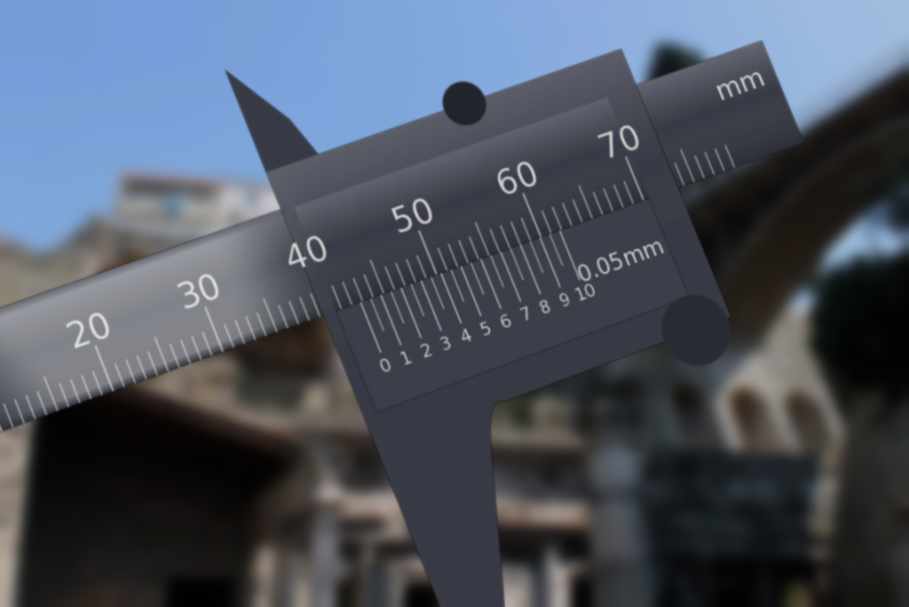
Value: 42.8 mm
